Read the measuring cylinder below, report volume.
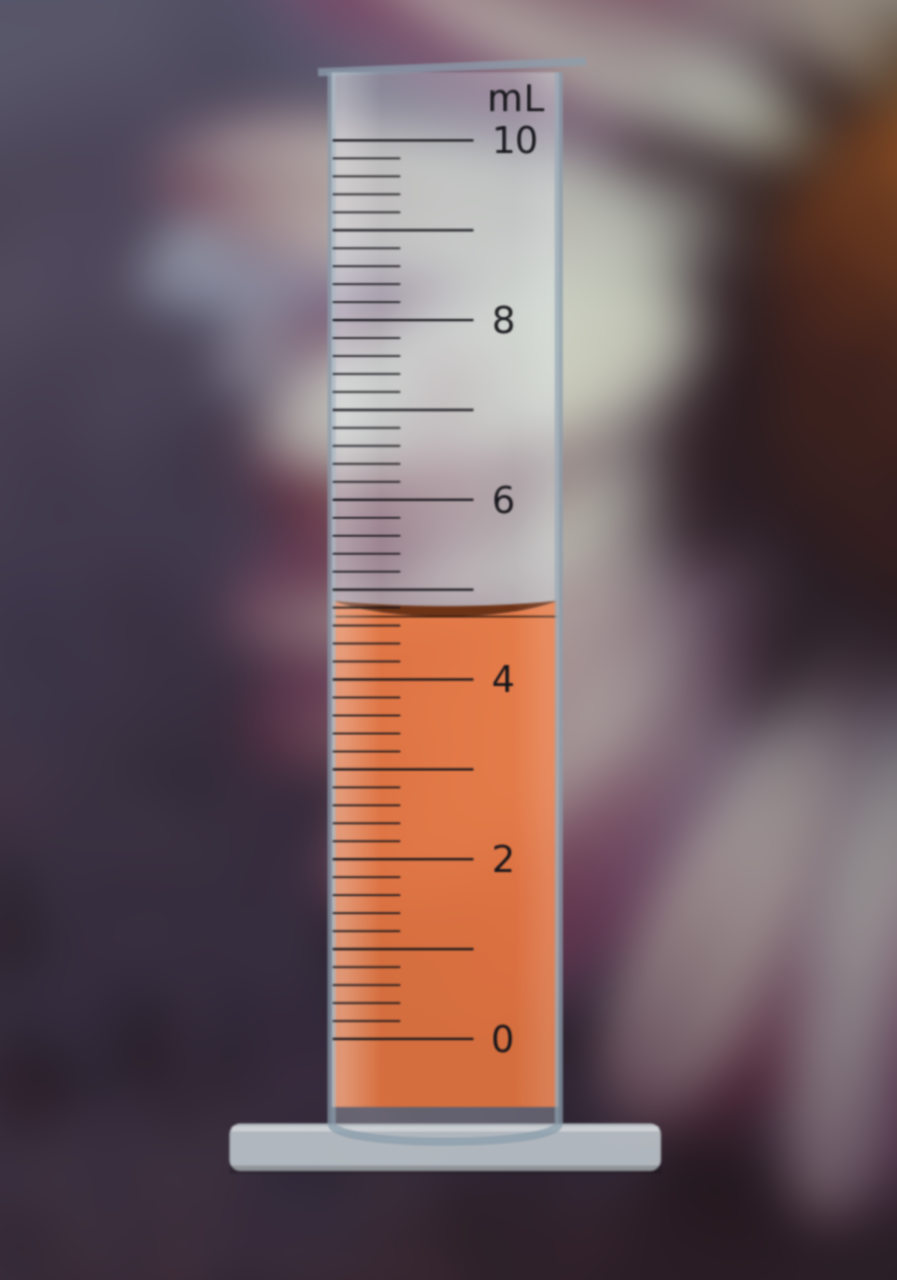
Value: 4.7 mL
